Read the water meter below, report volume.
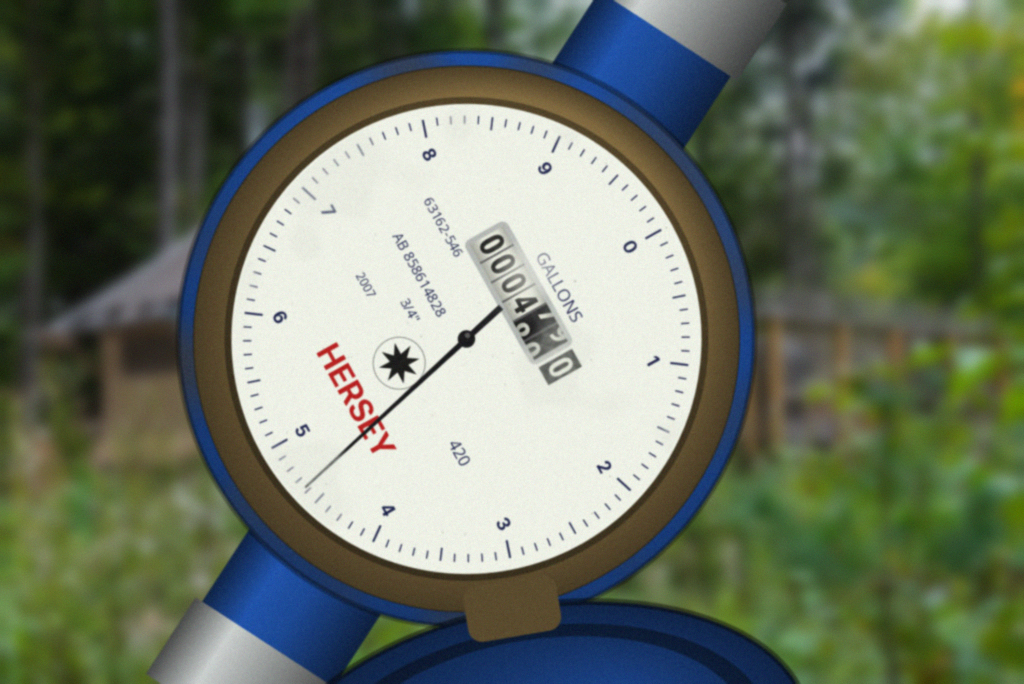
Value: 4794.6 gal
